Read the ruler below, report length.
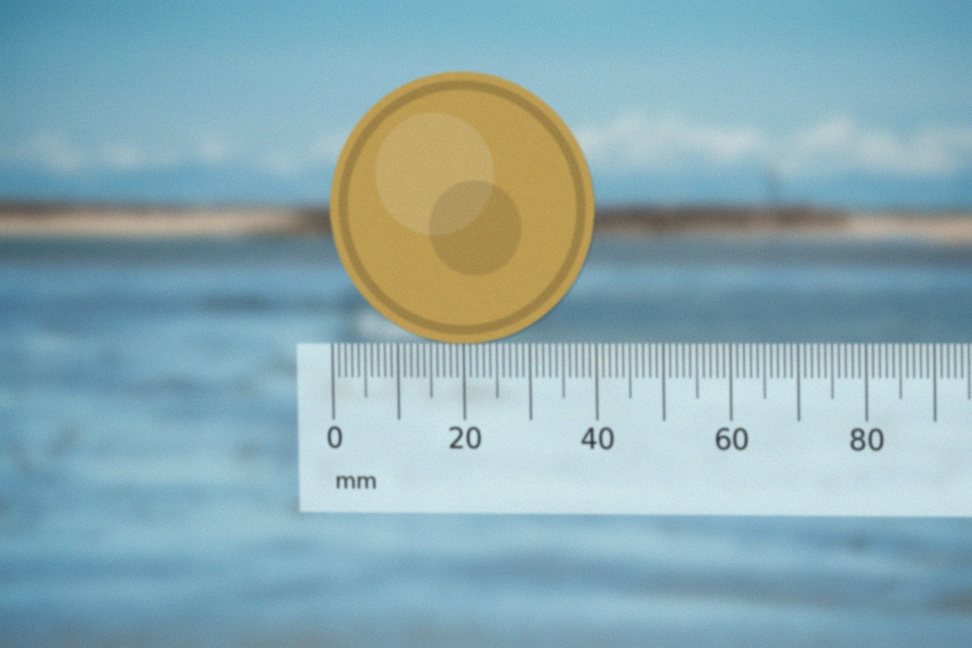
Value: 40 mm
